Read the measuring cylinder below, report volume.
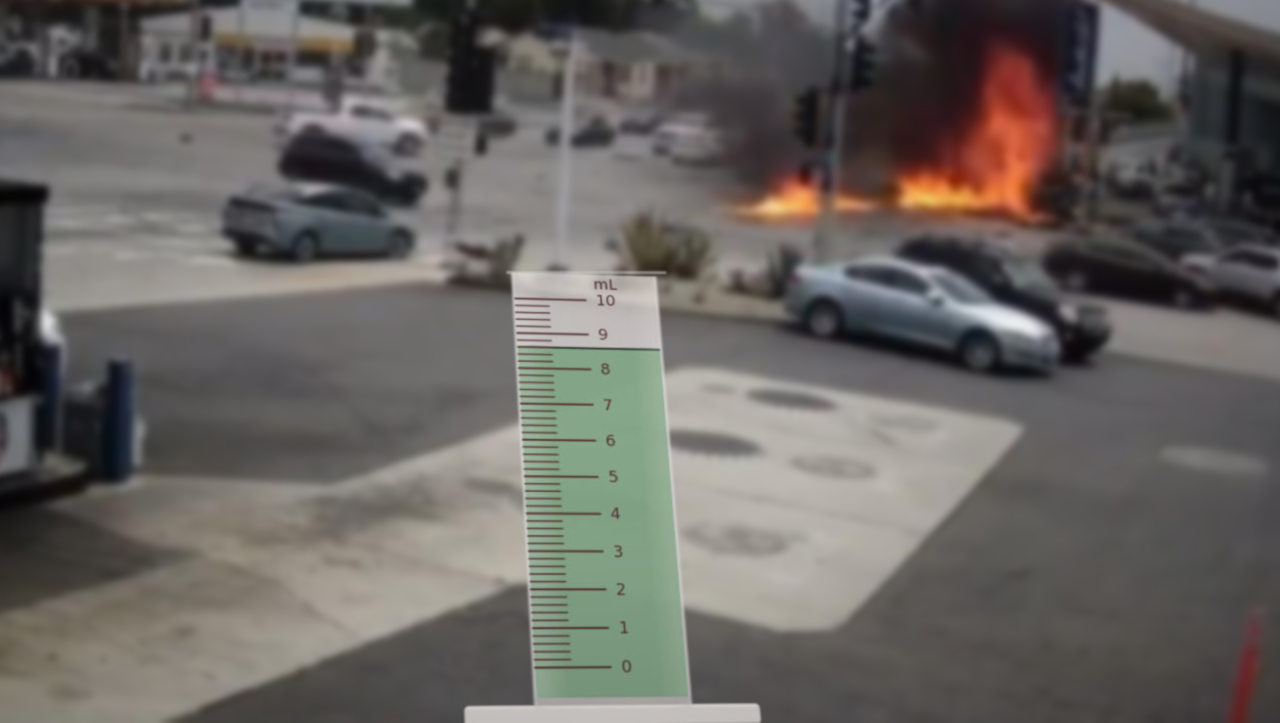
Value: 8.6 mL
